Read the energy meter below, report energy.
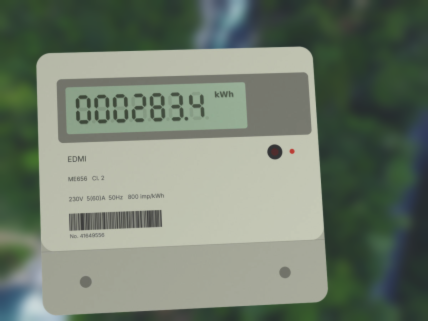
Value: 283.4 kWh
